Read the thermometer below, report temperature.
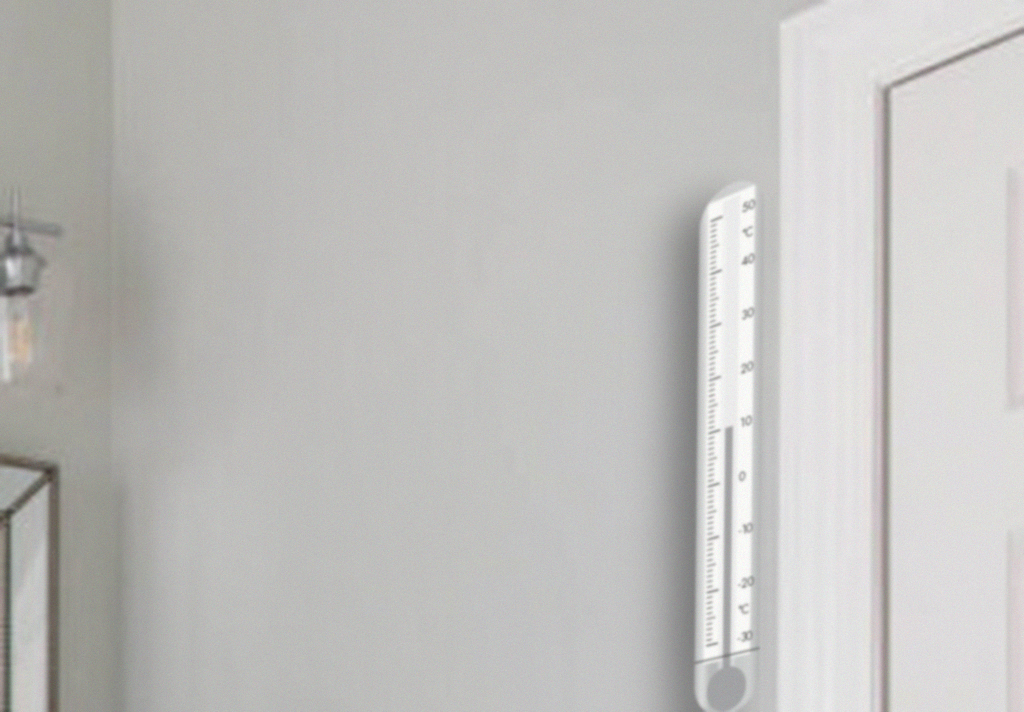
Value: 10 °C
